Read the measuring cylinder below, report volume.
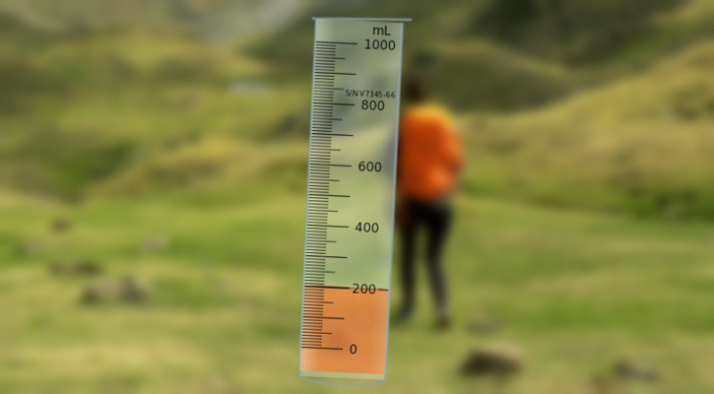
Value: 200 mL
